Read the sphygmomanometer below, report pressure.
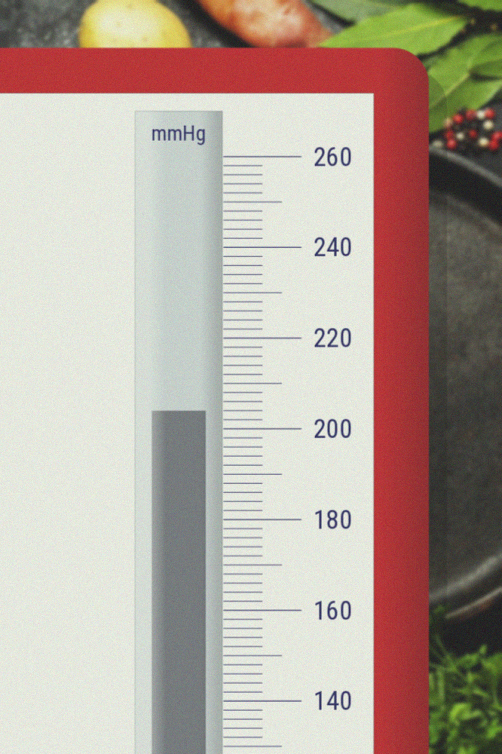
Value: 204 mmHg
